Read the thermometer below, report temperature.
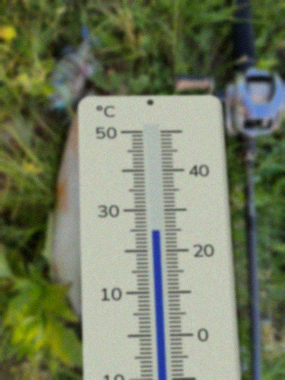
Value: 25 °C
